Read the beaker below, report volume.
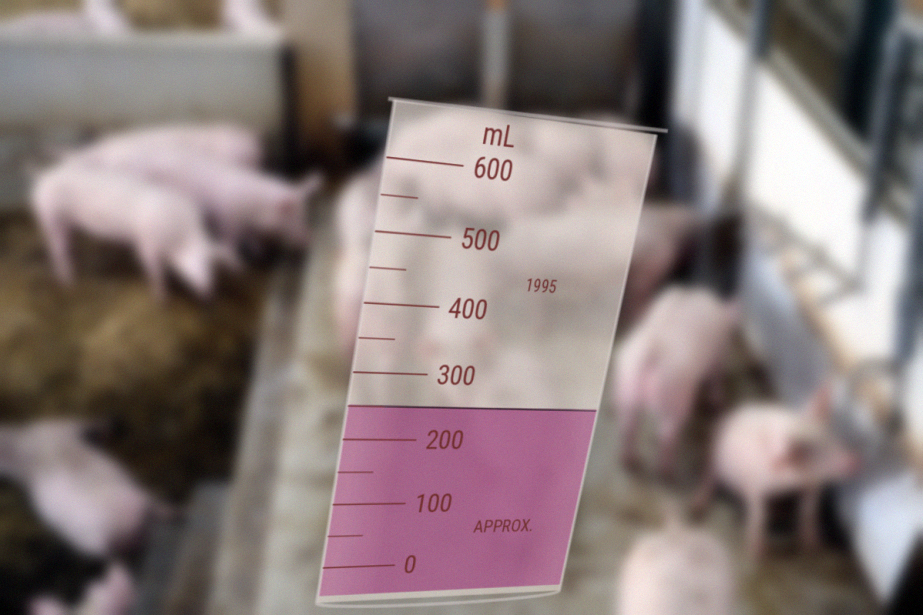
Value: 250 mL
